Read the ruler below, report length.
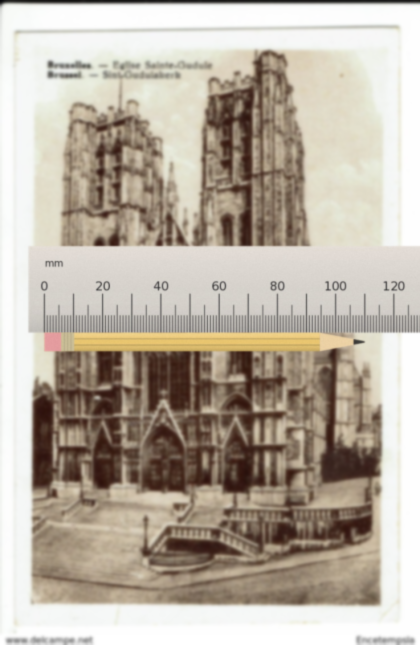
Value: 110 mm
